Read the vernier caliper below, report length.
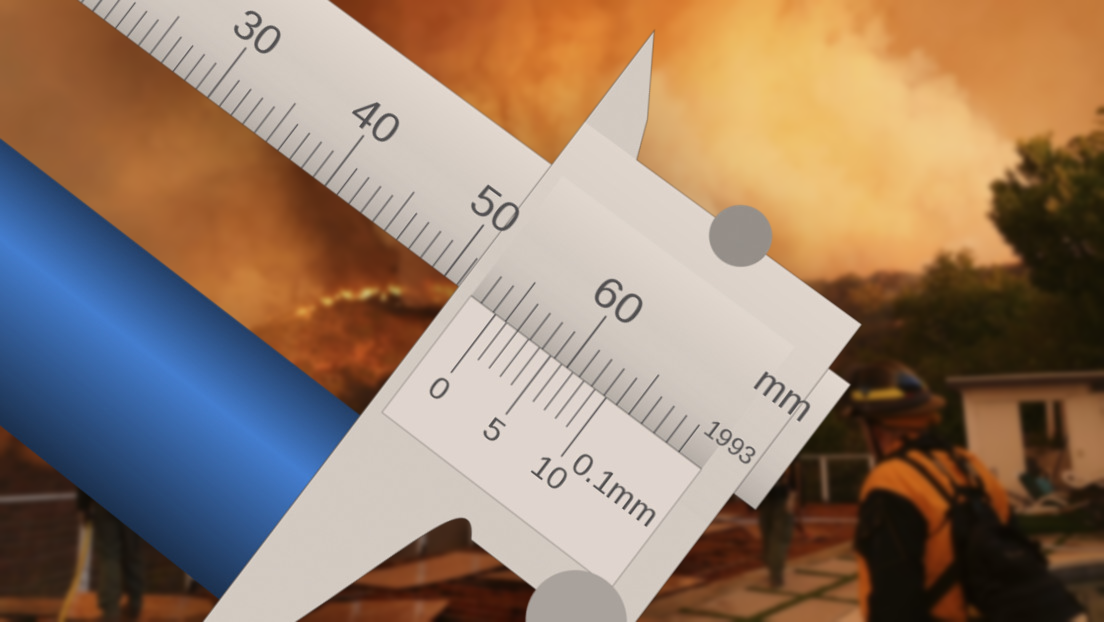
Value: 54.2 mm
